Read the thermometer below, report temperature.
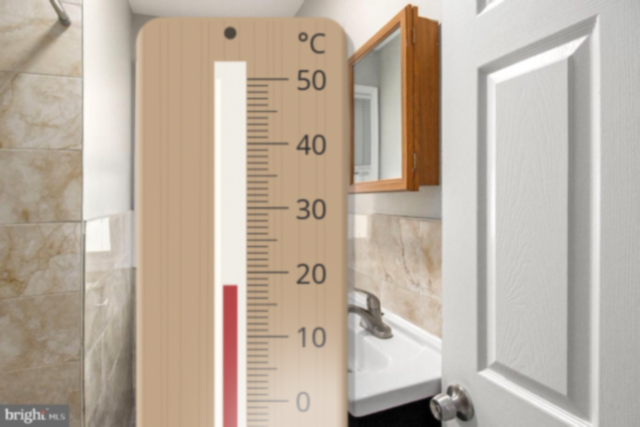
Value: 18 °C
